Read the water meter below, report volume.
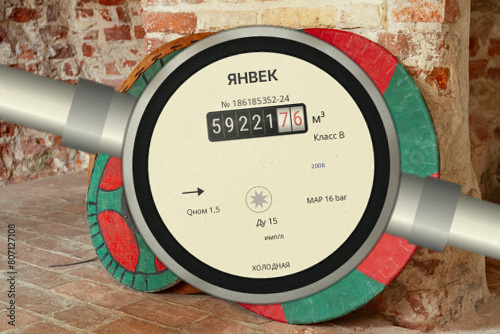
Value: 59221.76 m³
